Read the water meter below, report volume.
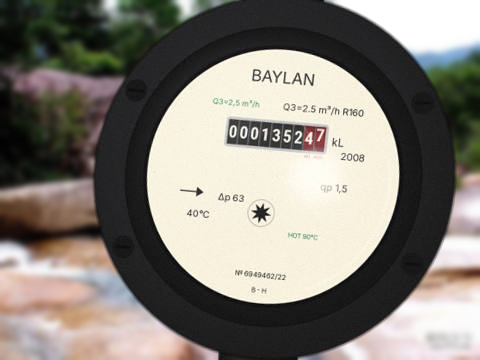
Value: 1352.47 kL
